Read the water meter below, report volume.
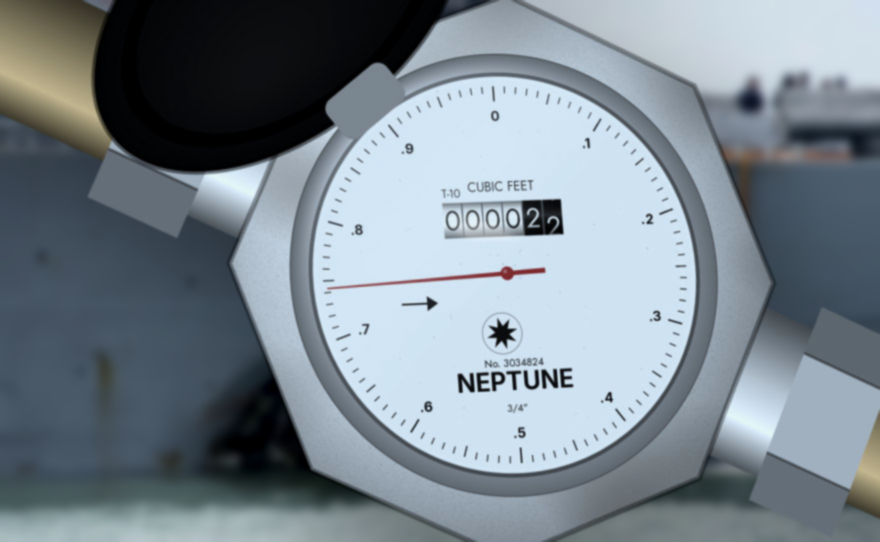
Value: 21.74 ft³
